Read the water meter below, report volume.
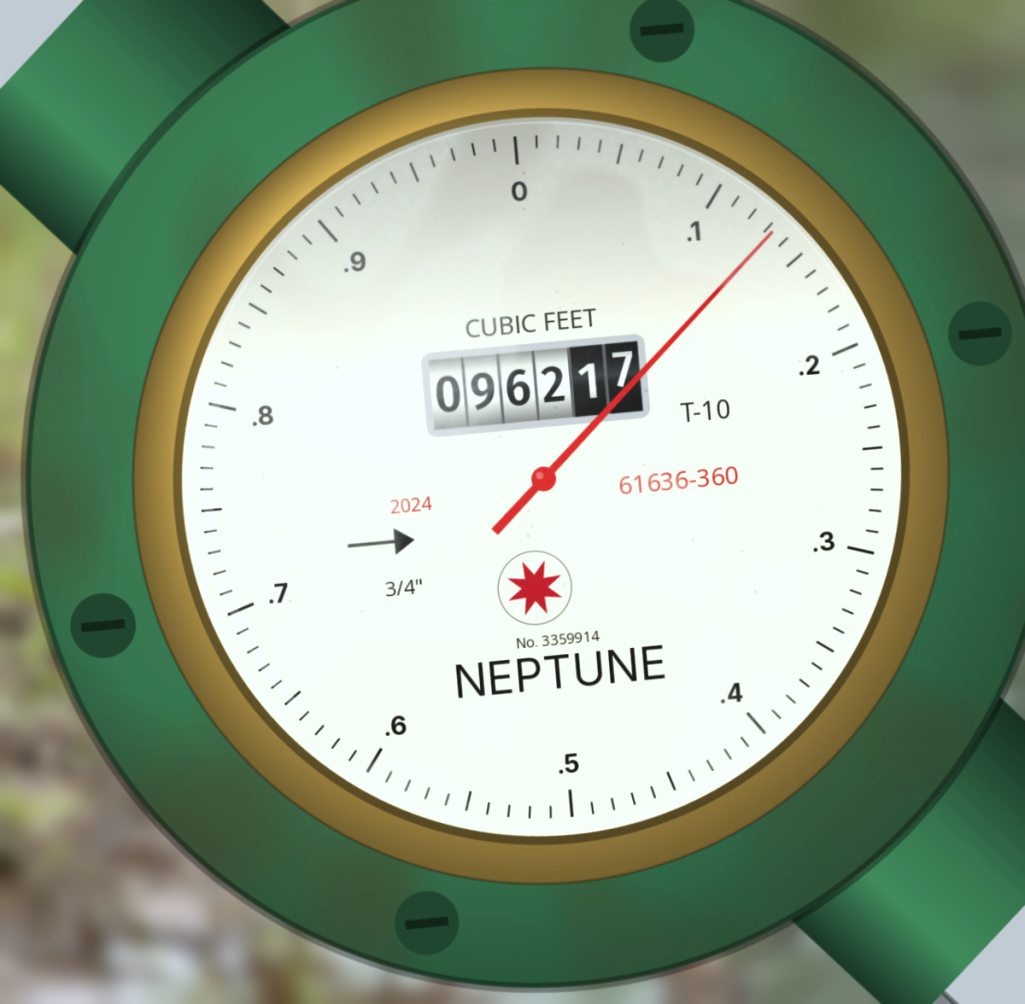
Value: 96217.13 ft³
